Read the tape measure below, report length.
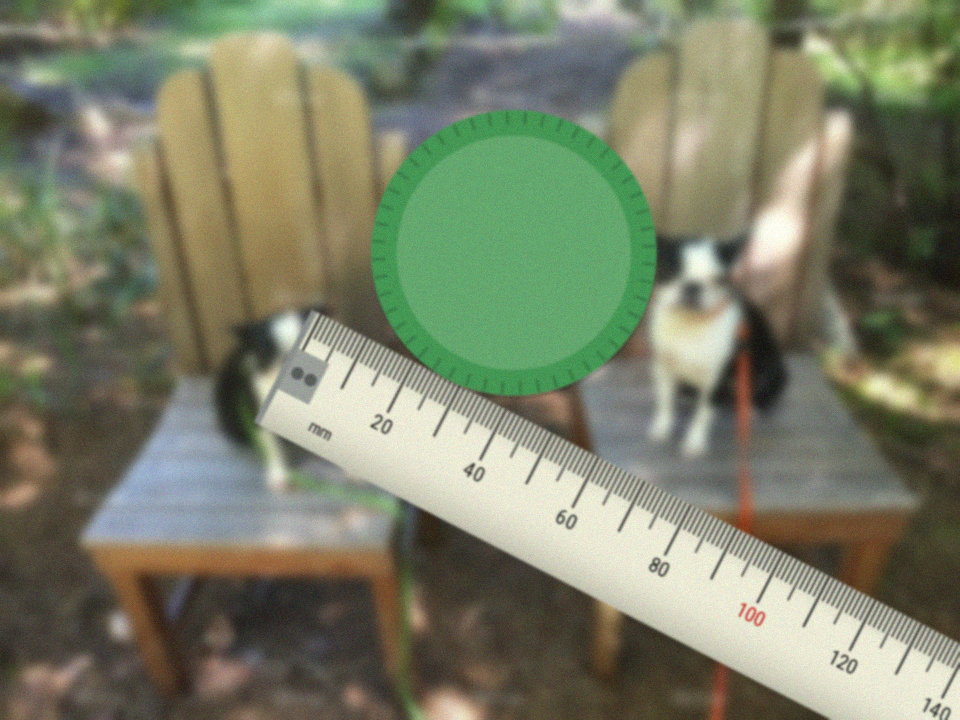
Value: 55 mm
